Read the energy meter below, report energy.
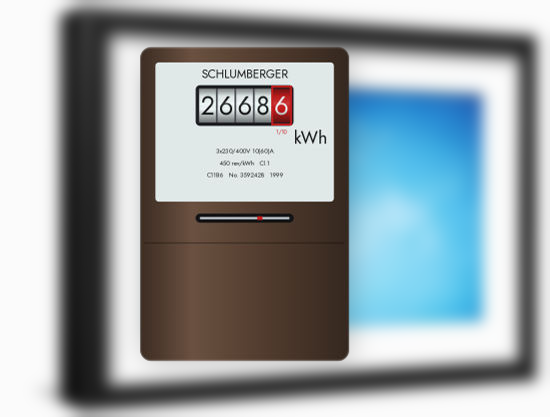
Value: 2668.6 kWh
